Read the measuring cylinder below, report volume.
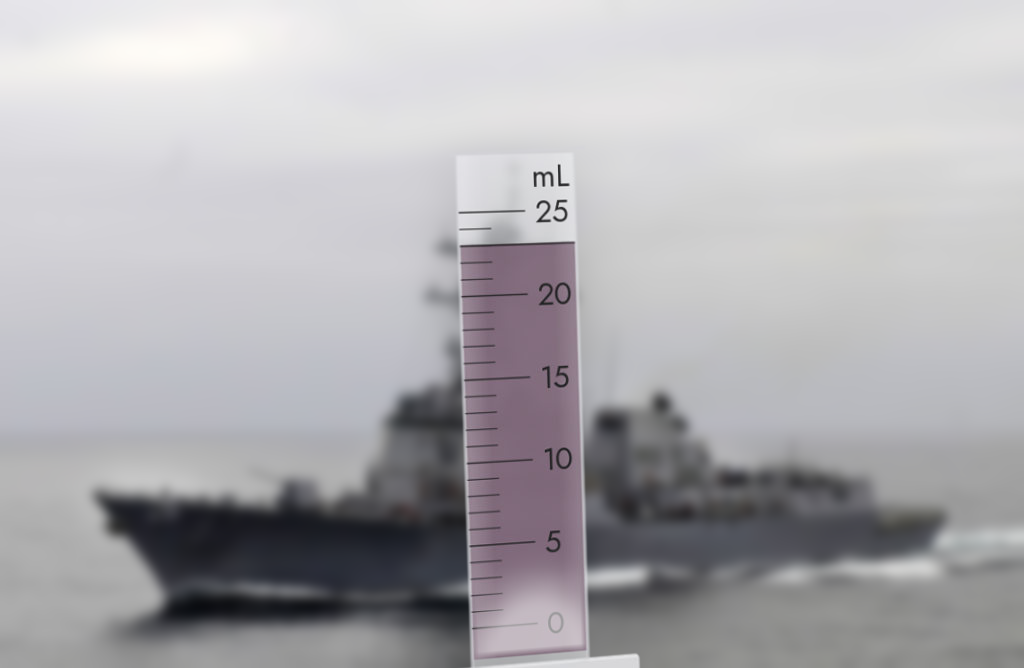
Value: 23 mL
